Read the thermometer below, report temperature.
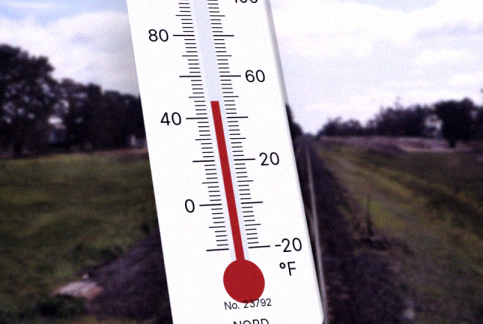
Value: 48 °F
